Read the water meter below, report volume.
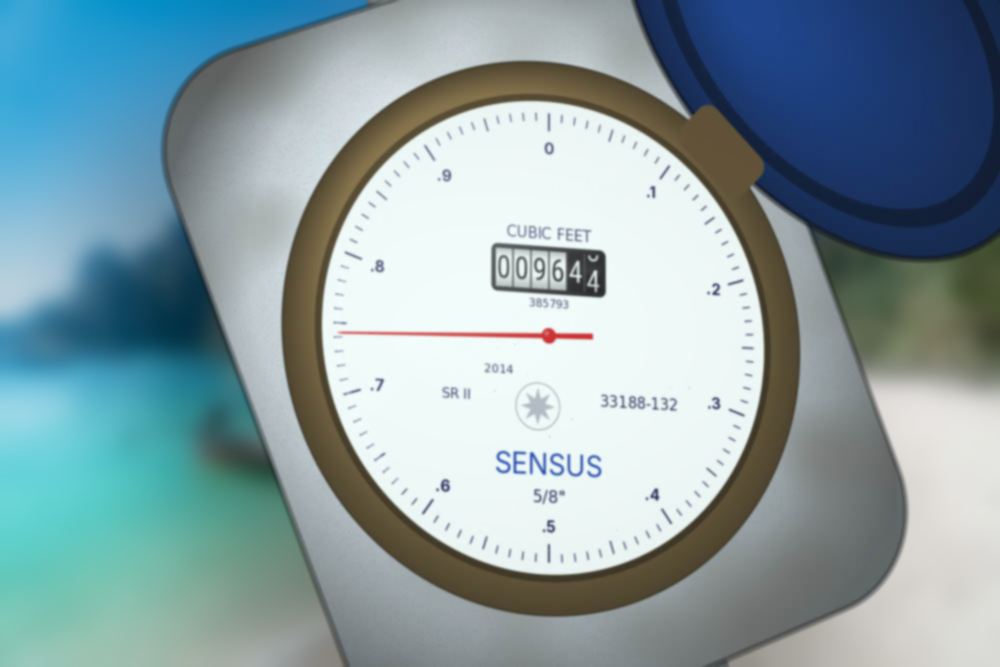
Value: 9643.74 ft³
